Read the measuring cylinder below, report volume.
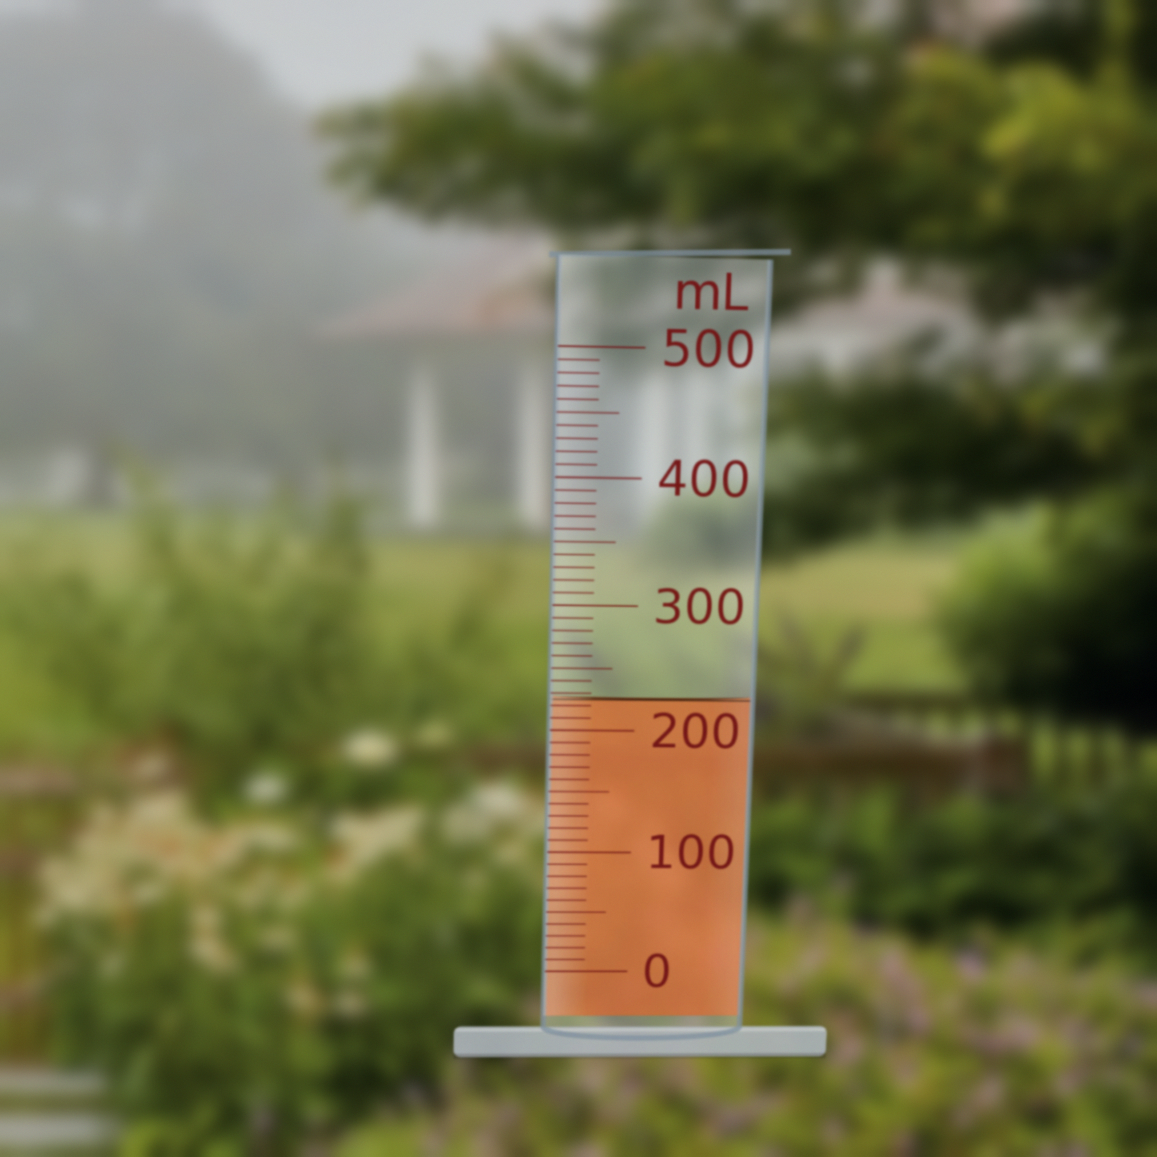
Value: 225 mL
